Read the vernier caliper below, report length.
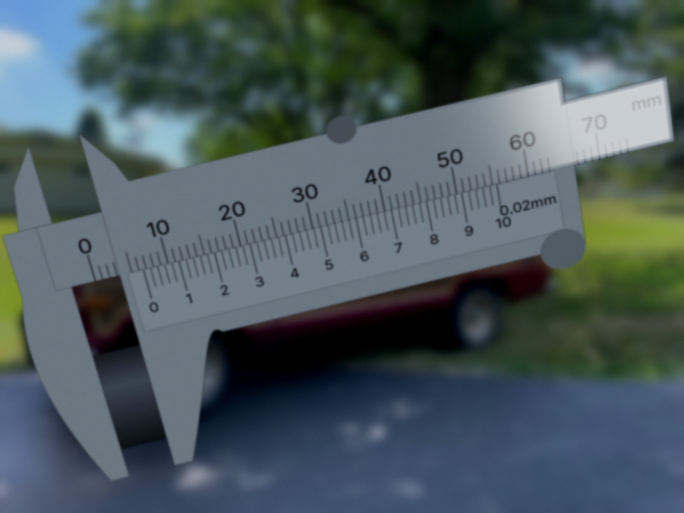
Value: 6.6 mm
